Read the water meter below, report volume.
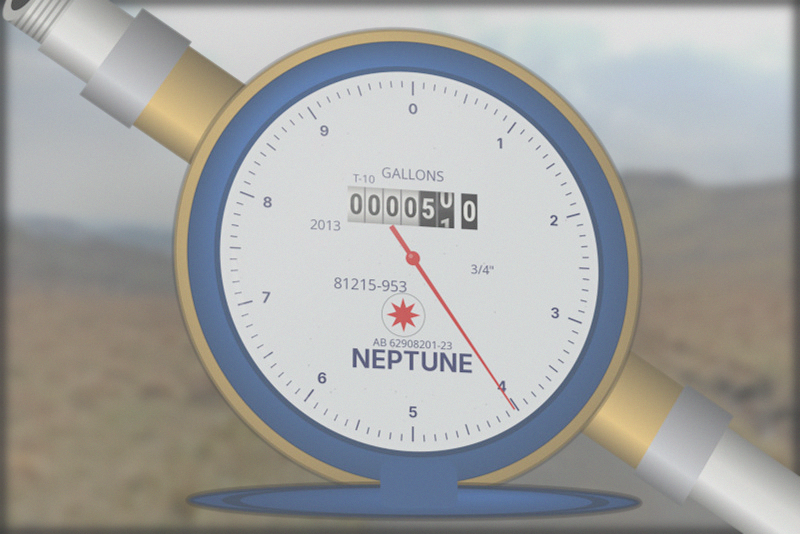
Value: 504.0 gal
